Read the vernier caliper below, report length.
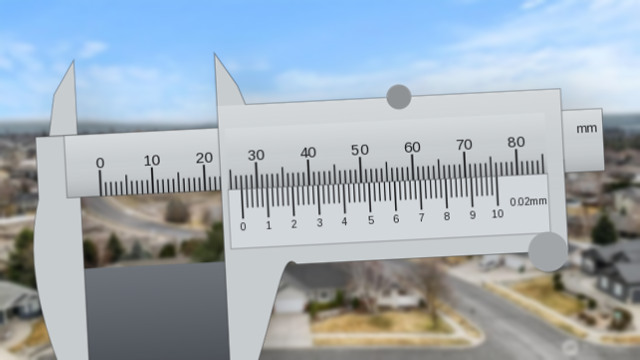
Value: 27.0 mm
